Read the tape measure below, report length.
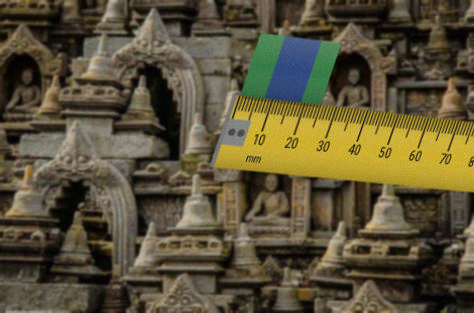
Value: 25 mm
